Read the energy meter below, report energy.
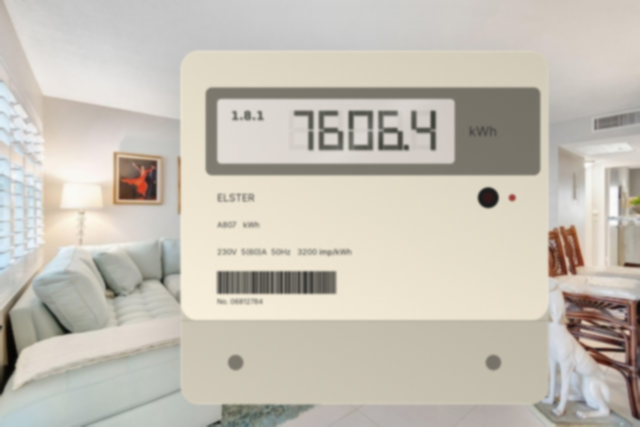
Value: 7606.4 kWh
